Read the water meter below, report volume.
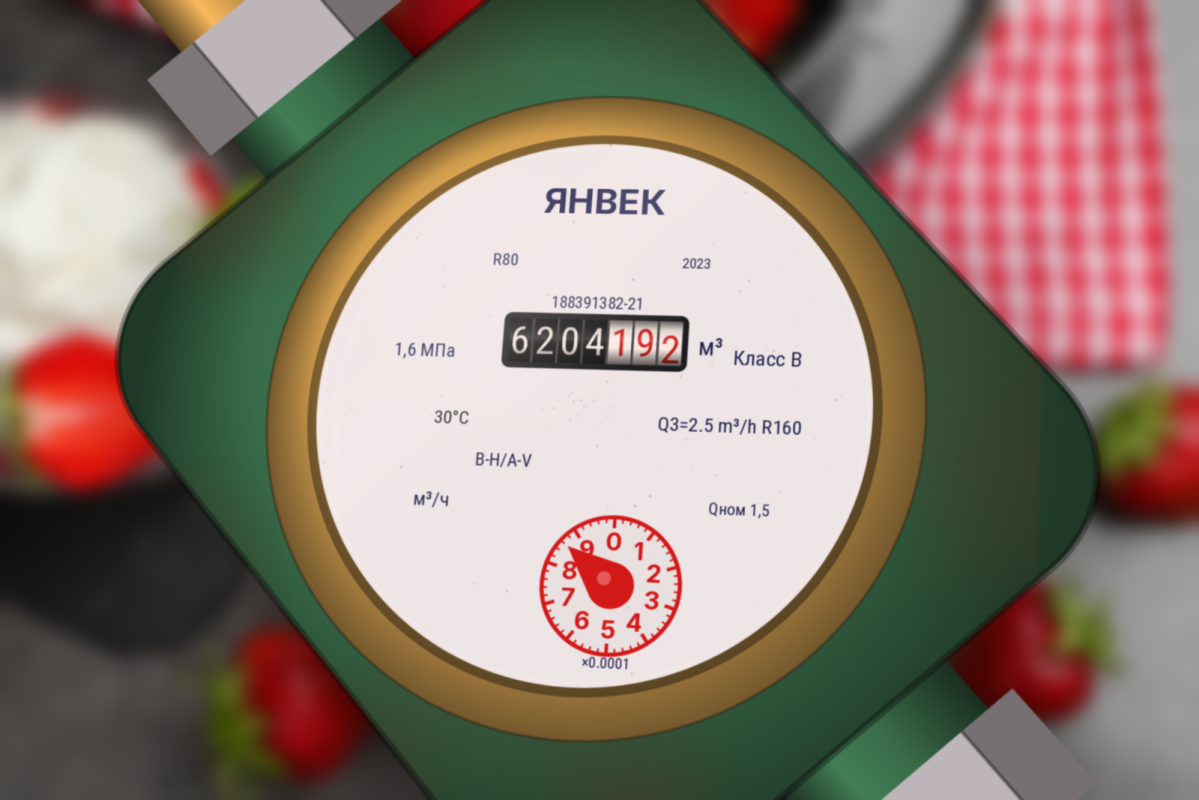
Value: 6204.1918 m³
